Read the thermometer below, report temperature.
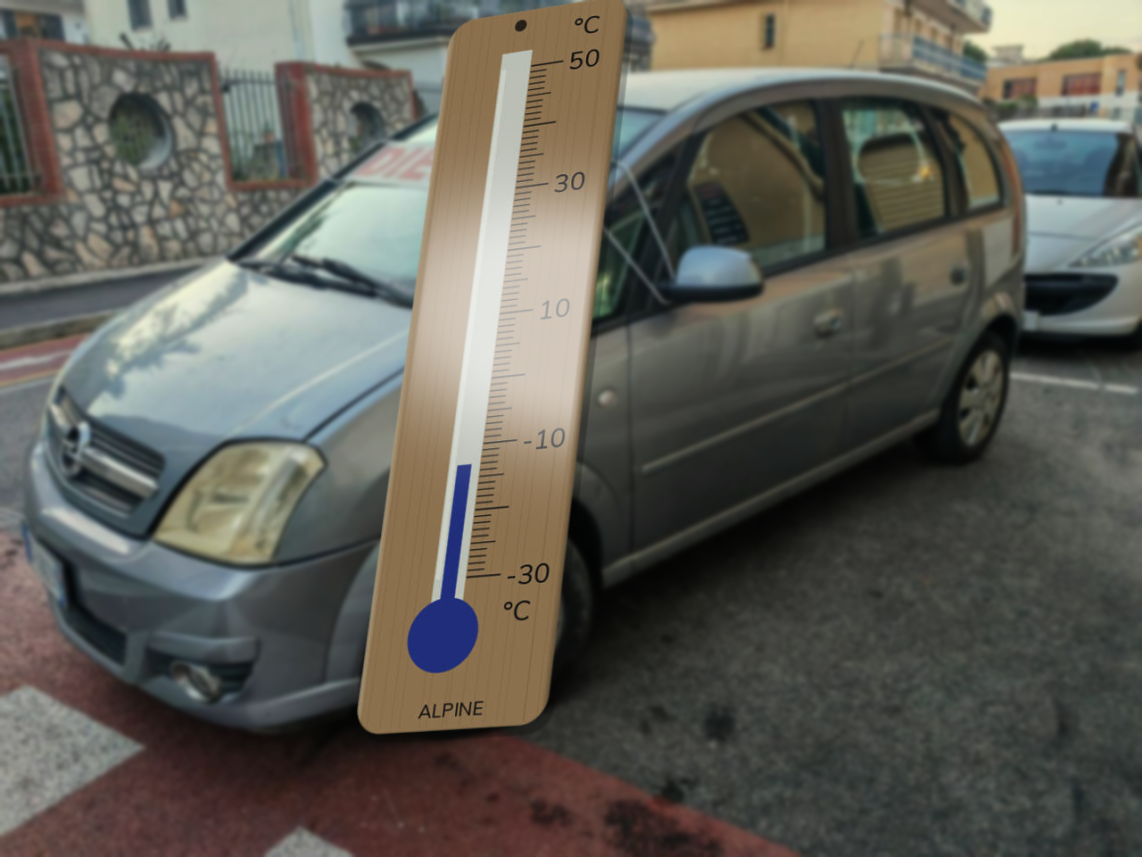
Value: -13 °C
